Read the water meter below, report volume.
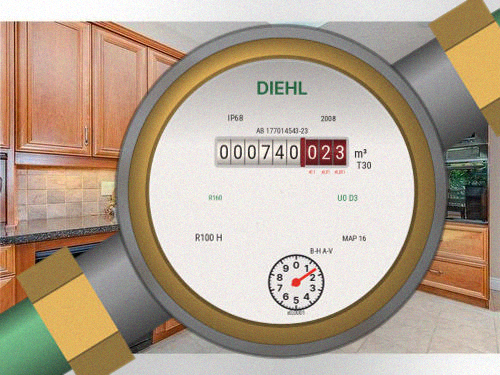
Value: 740.0231 m³
